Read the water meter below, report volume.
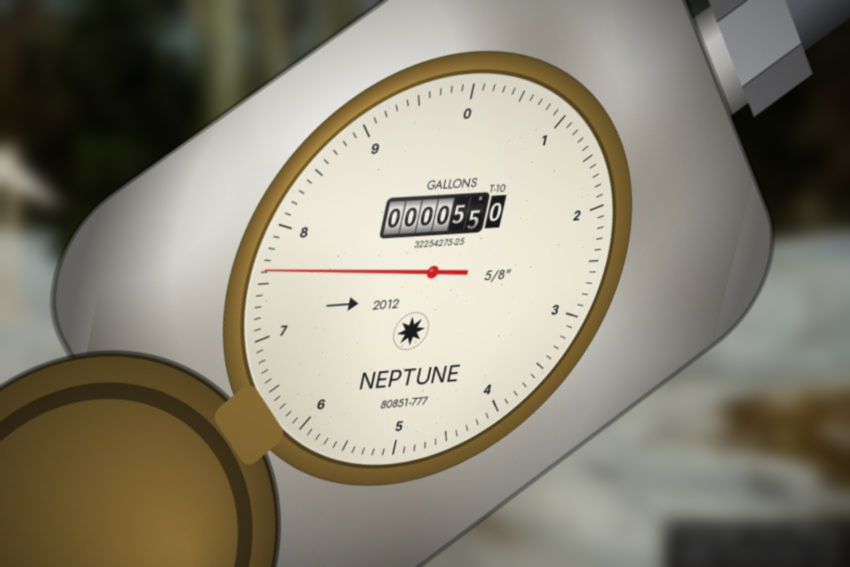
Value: 547.6 gal
